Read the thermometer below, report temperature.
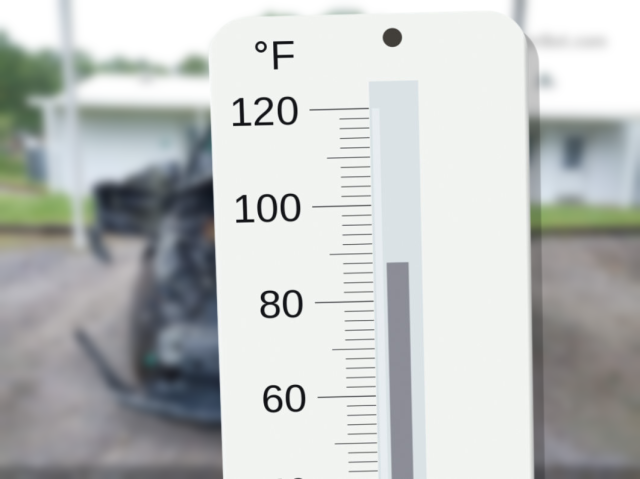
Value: 88 °F
